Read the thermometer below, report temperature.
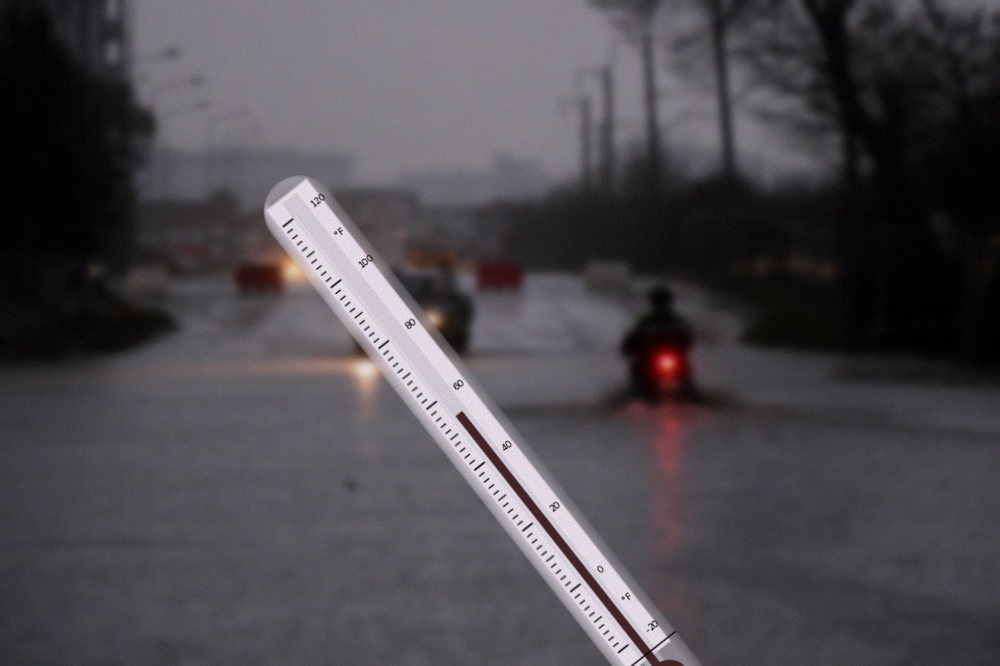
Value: 54 °F
